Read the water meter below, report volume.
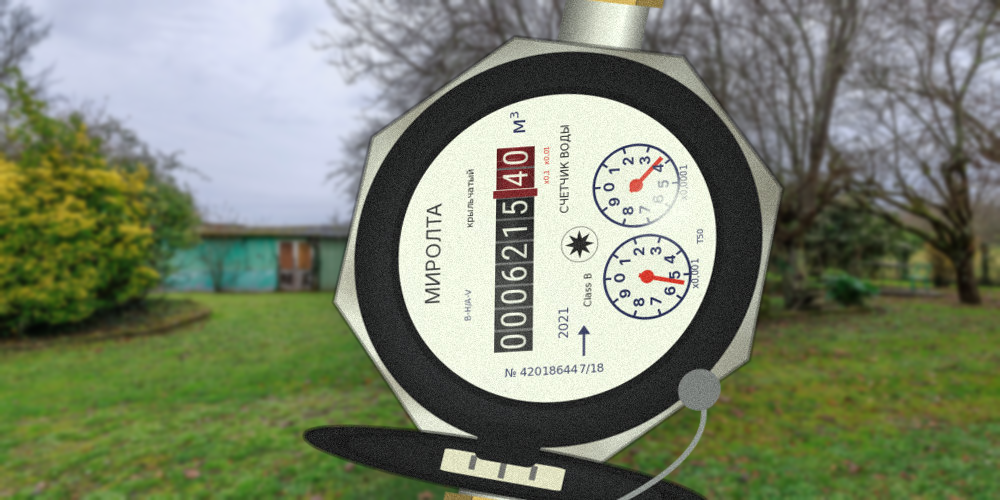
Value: 6215.4053 m³
